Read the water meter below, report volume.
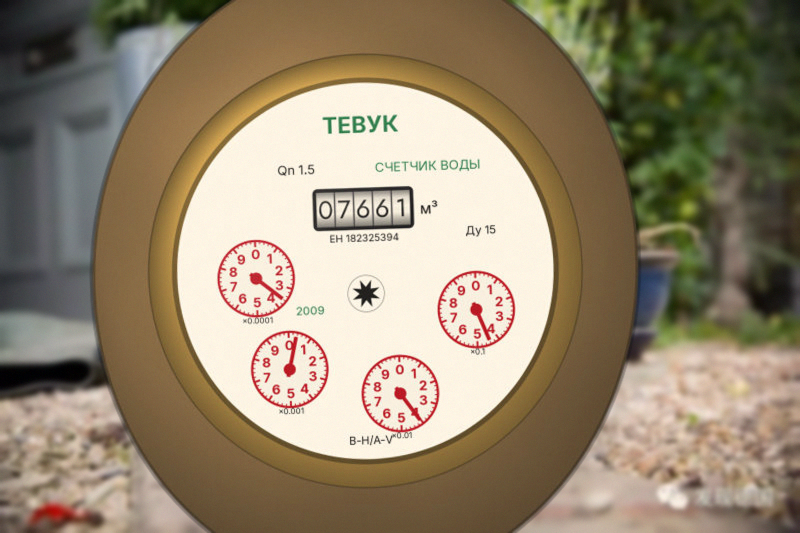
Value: 7661.4403 m³
